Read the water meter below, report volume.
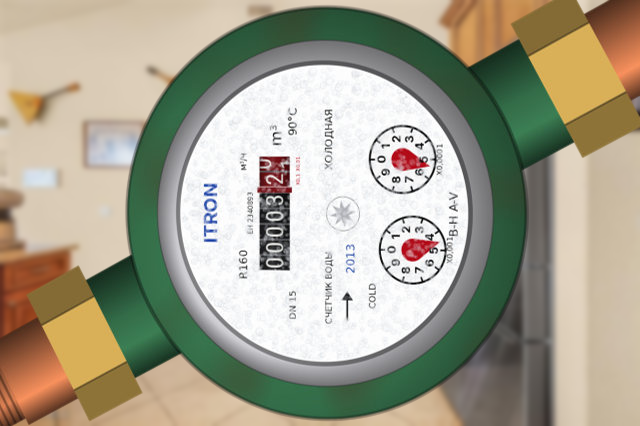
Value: 3.2045 m³
